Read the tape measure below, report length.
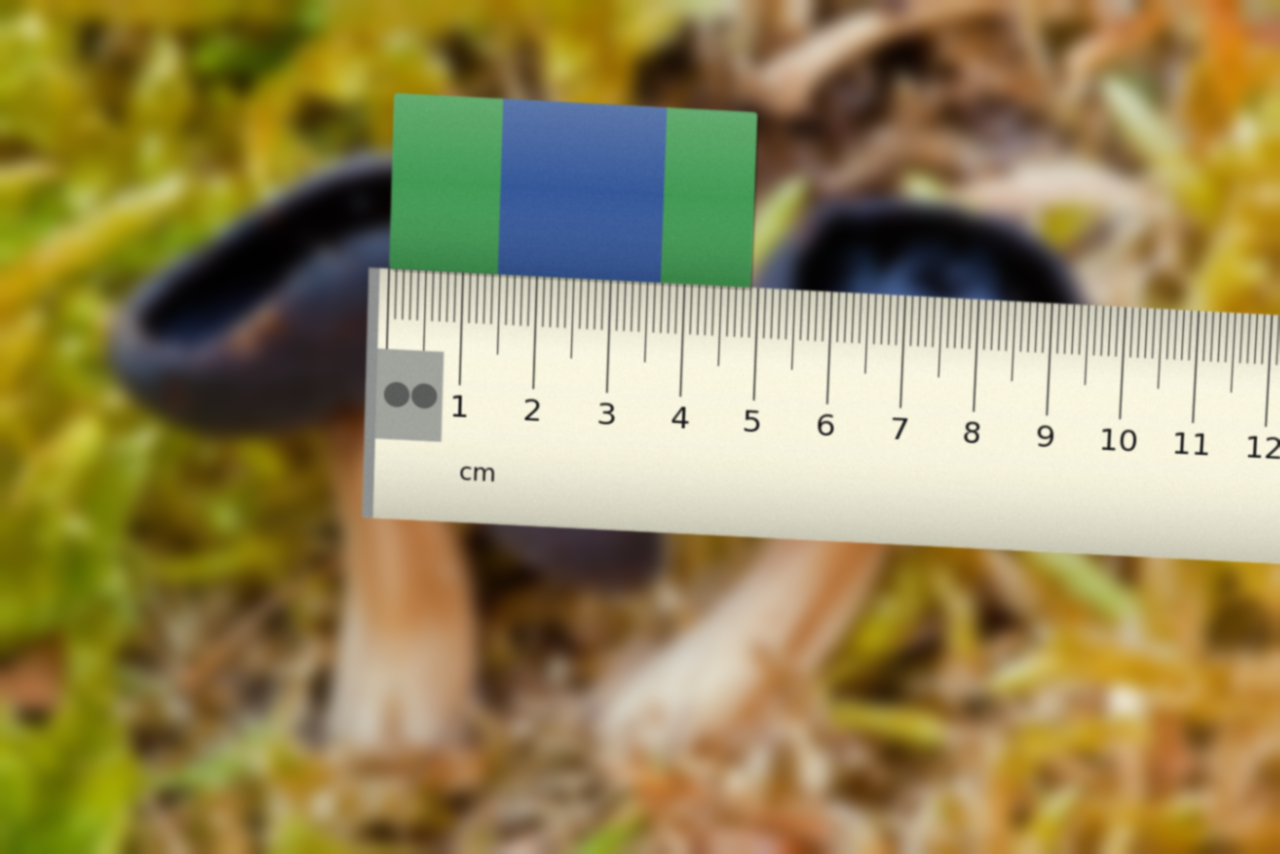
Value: 4.9 cm
